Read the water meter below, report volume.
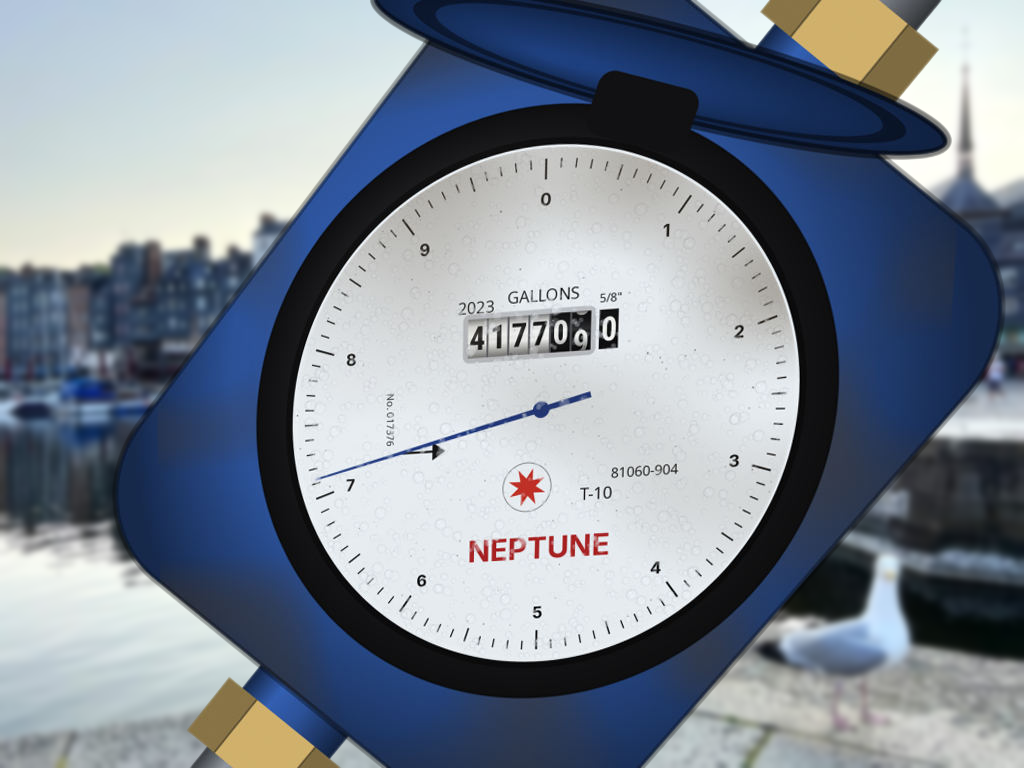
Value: 4177087.1 gal
